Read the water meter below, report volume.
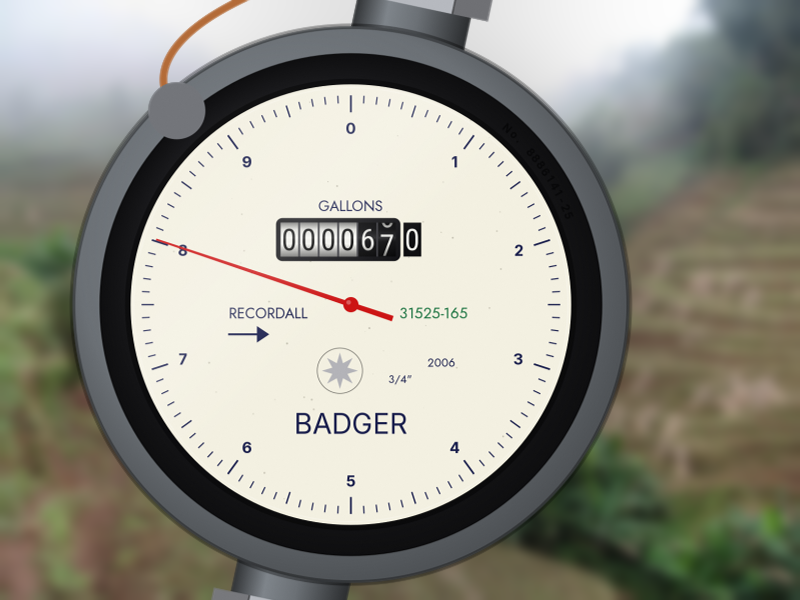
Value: 668.0 gal
